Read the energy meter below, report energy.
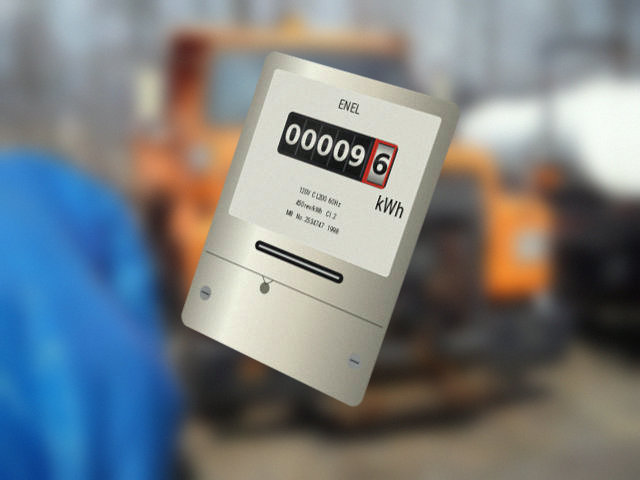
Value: 9.6 kWh
